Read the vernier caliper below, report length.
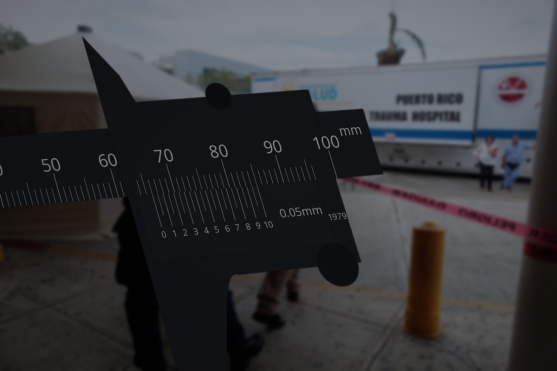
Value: 66.0 mm
